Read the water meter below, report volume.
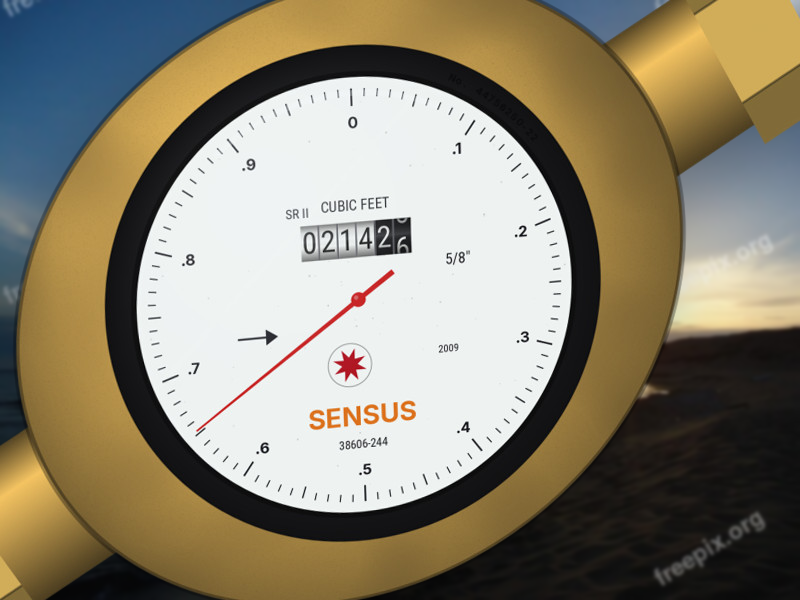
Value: 21425.65 ft³
